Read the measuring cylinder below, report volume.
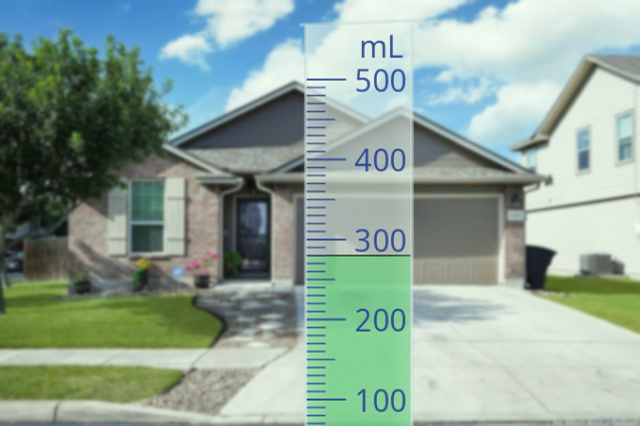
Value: 280 mL
